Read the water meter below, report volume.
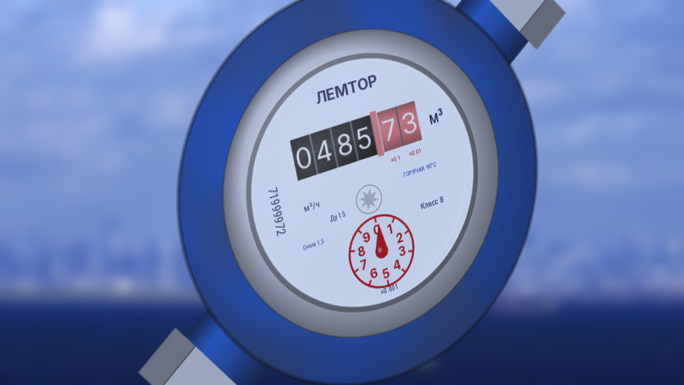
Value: 485.730 m³
